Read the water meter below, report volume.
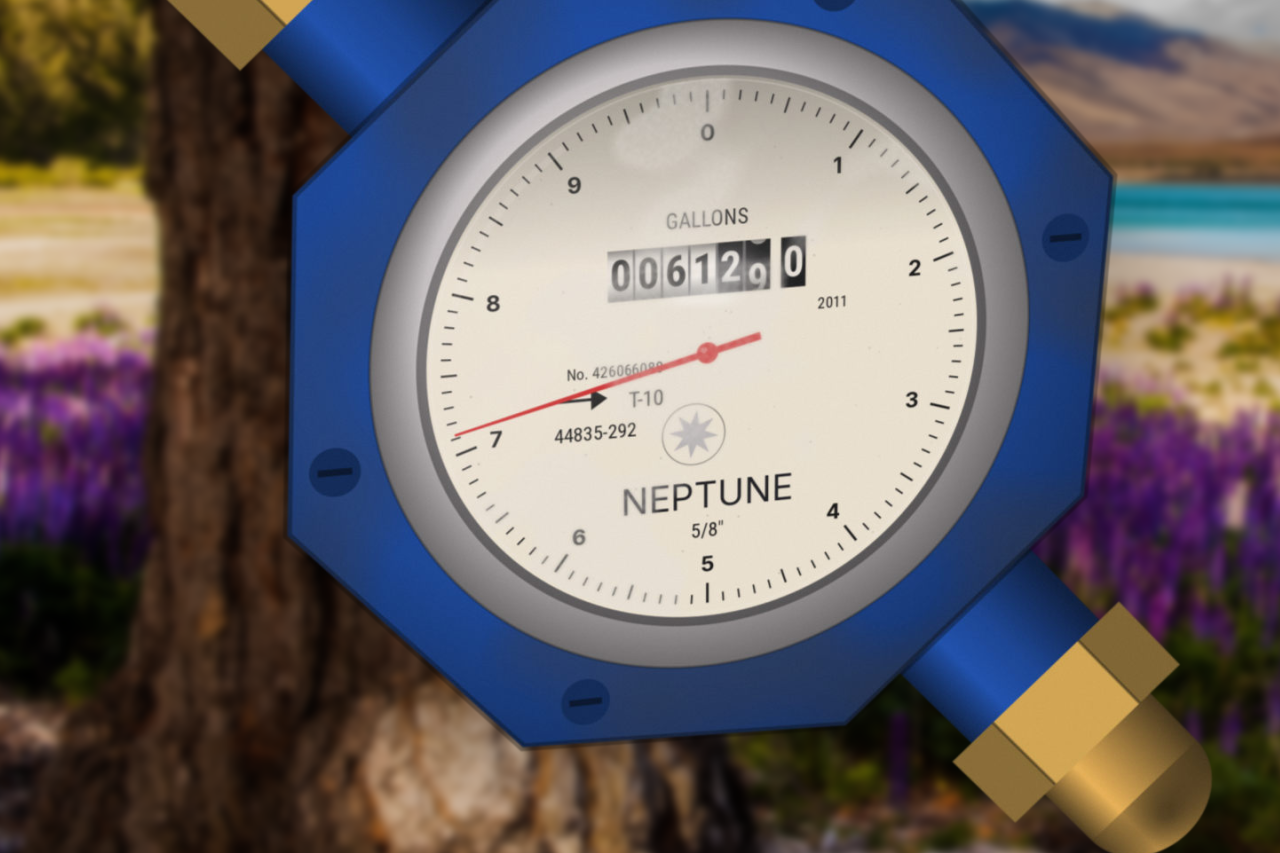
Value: 61287.1 gal
